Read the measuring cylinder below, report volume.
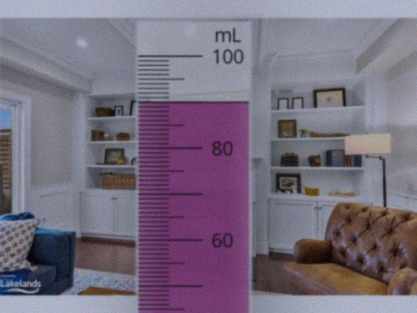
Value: 90 mL
